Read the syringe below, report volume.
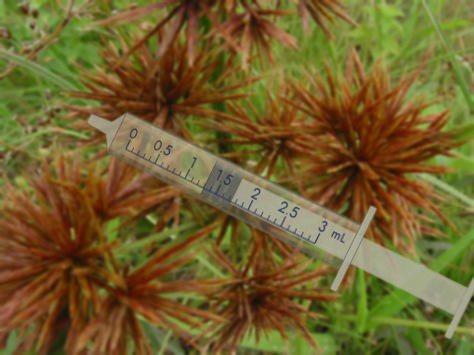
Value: 1.3 mL
